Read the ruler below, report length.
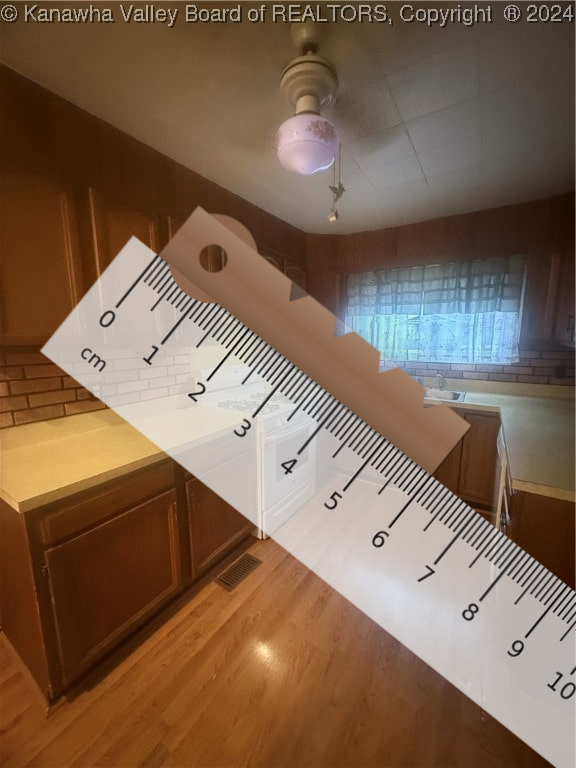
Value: 6 cm
